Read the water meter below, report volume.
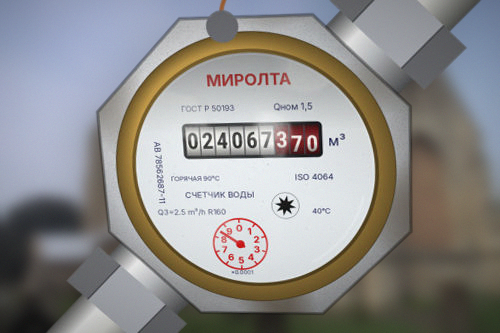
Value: 24067.3698 m³
